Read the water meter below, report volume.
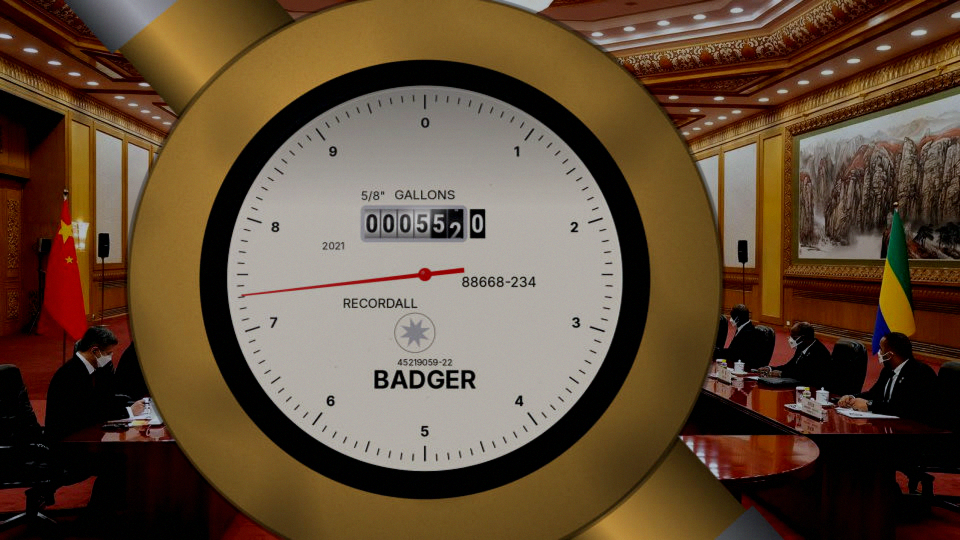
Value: 5517.3 gal
